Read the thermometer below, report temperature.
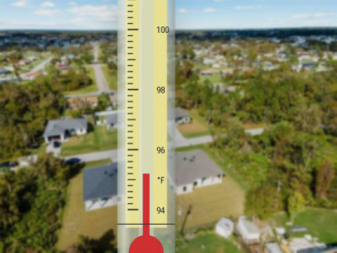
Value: 95.2 °F
